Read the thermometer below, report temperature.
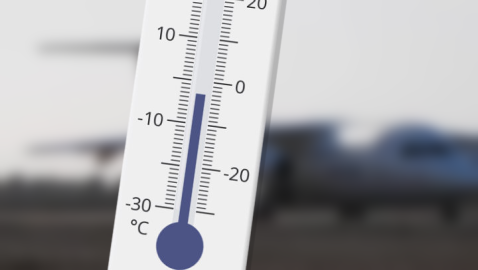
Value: -3 °C
